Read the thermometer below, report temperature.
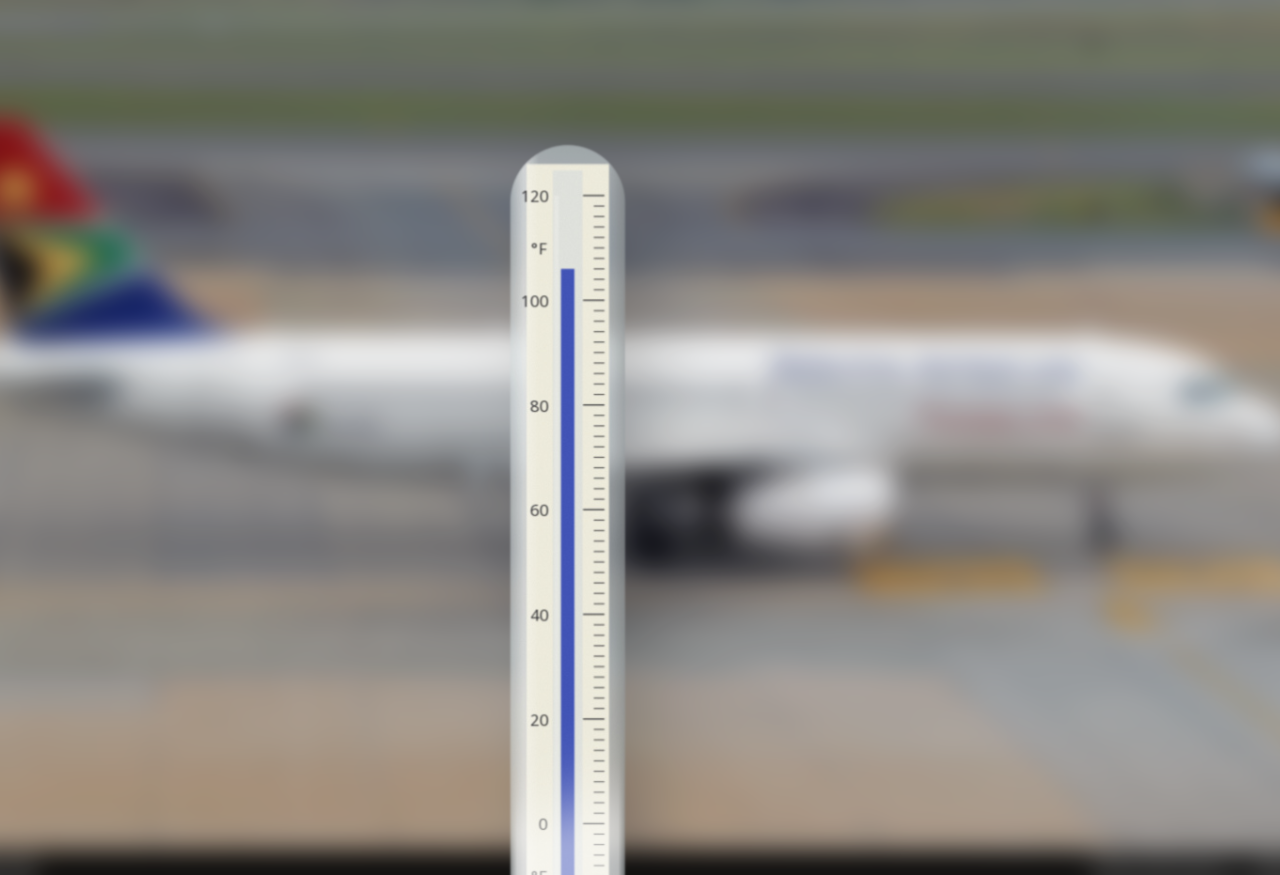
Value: 106 °F
